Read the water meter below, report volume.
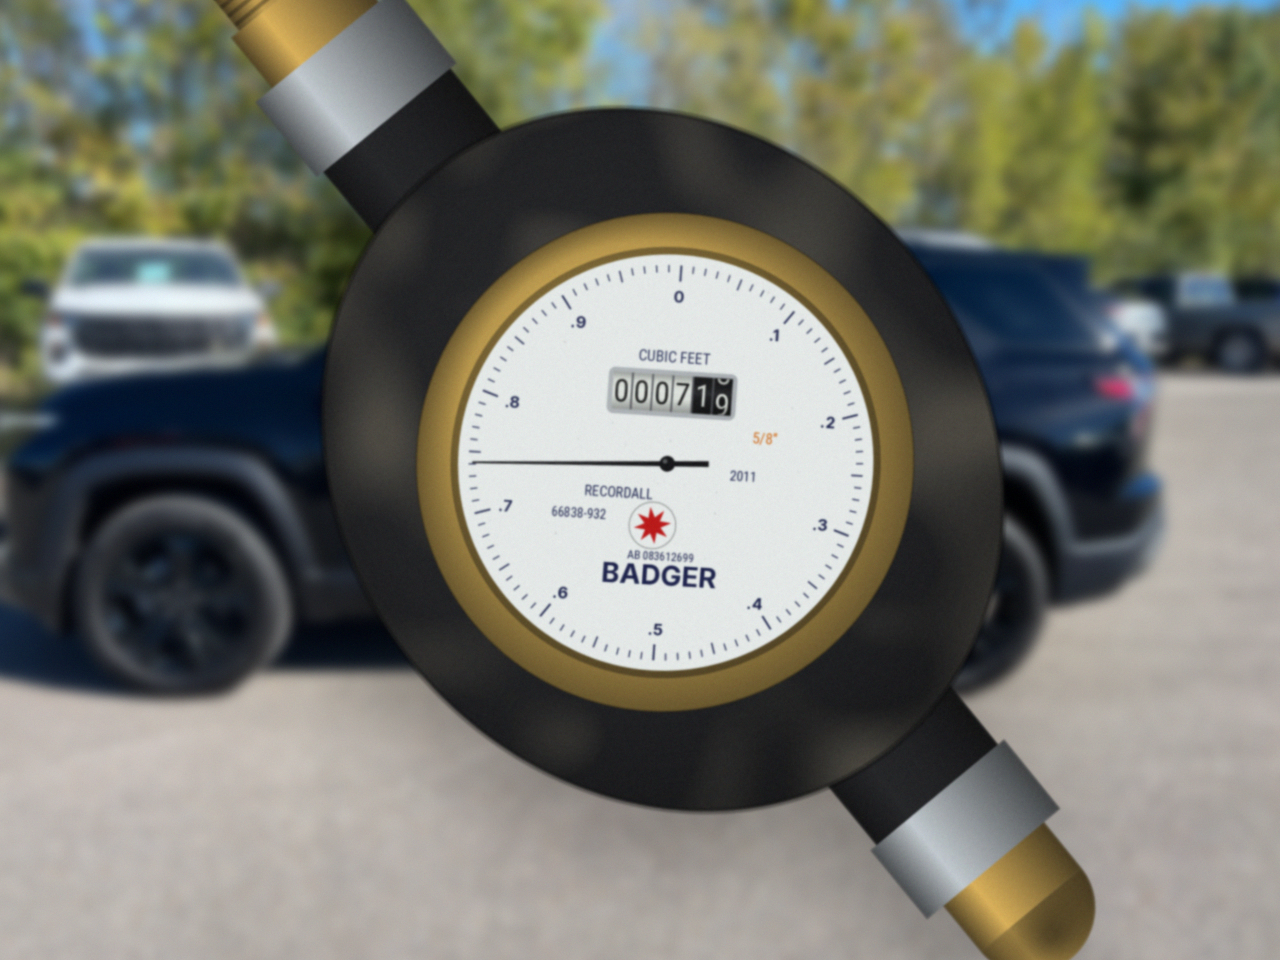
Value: 718.74 ft³
